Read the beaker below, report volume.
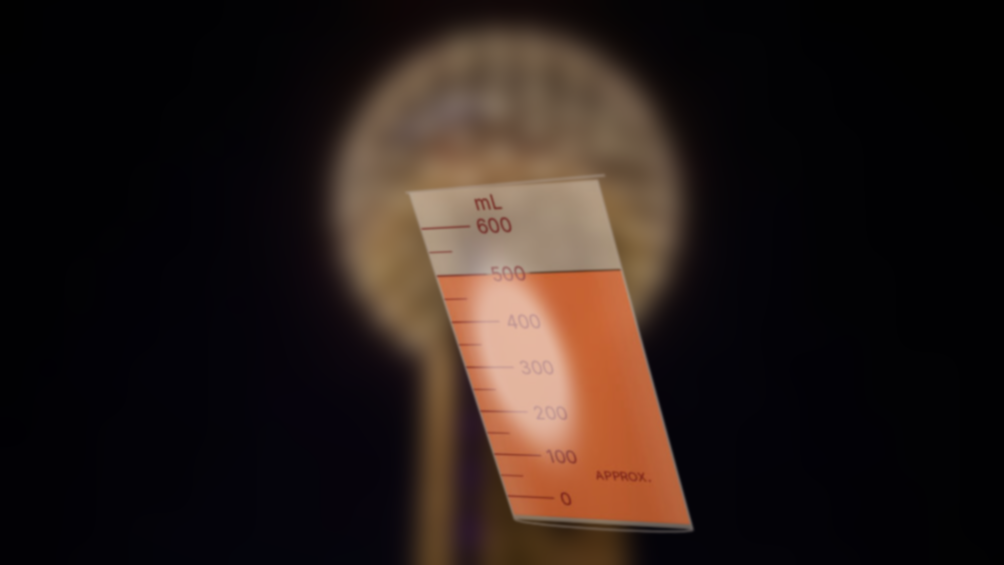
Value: 500 mL
